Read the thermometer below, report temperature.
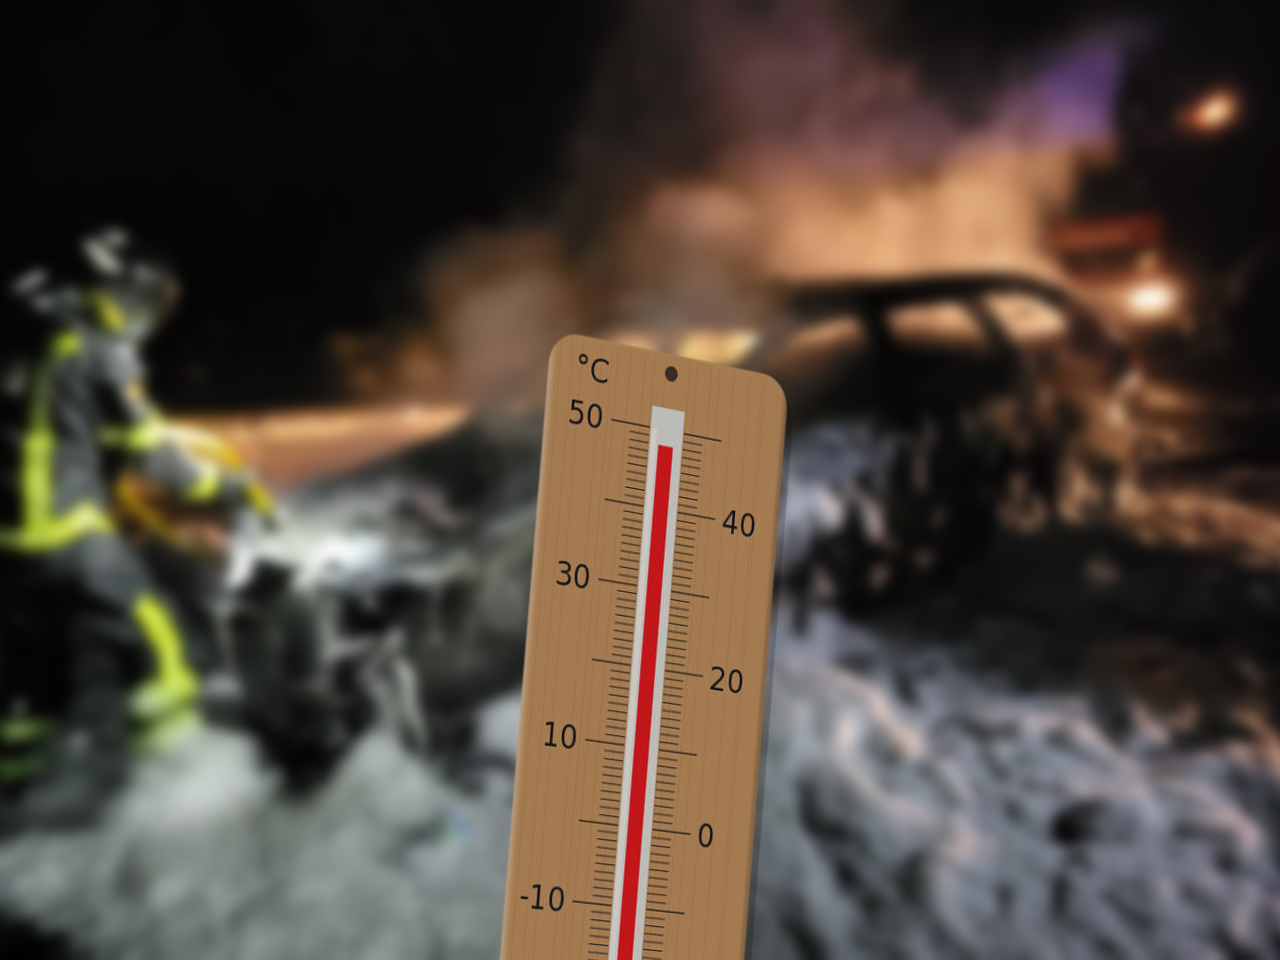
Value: 48 °C
